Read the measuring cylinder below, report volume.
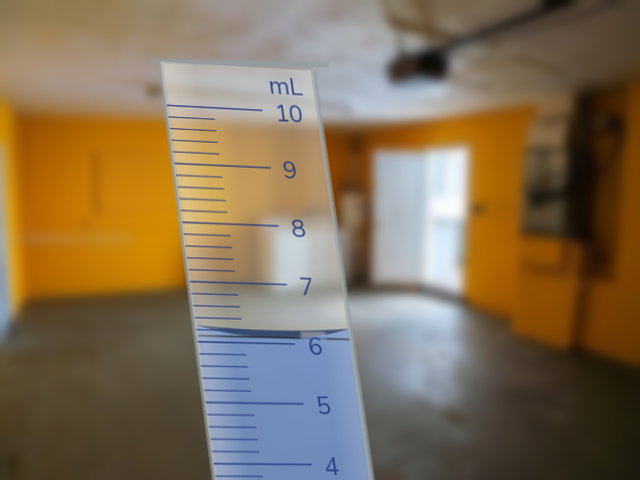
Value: 6.1 mL
